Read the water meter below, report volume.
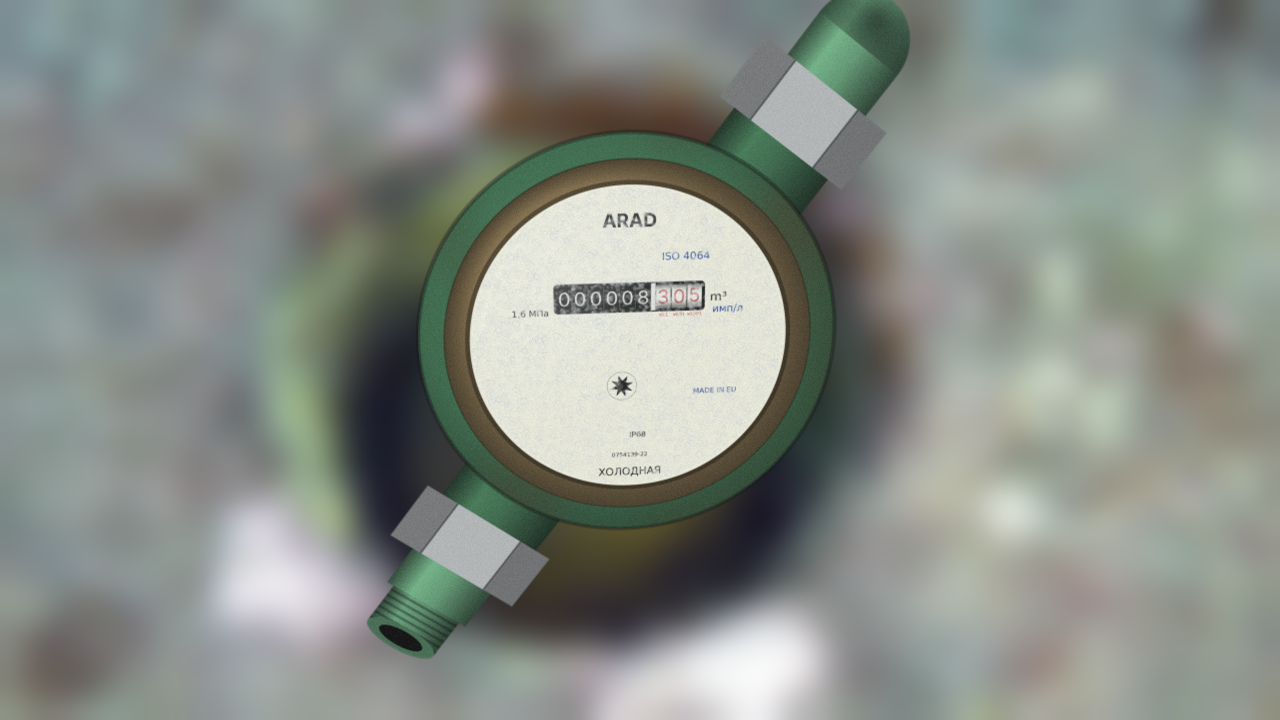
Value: 8.305 m³
